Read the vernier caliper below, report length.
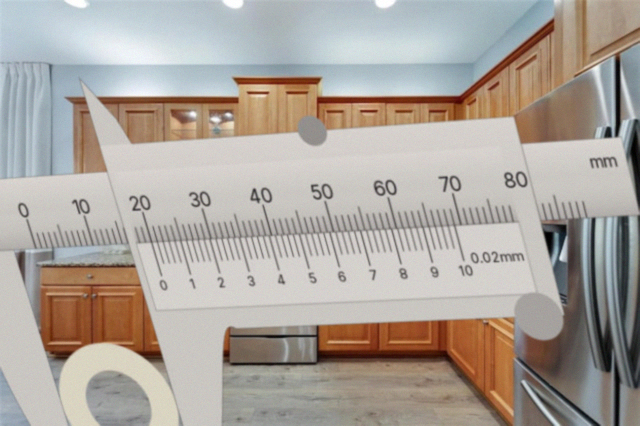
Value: 20.0 mm
